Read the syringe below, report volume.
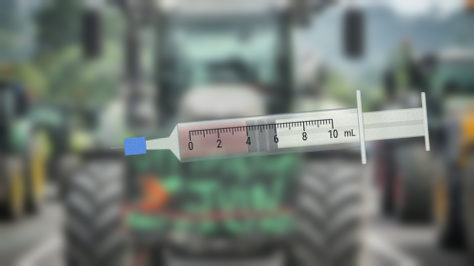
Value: 4 mL
